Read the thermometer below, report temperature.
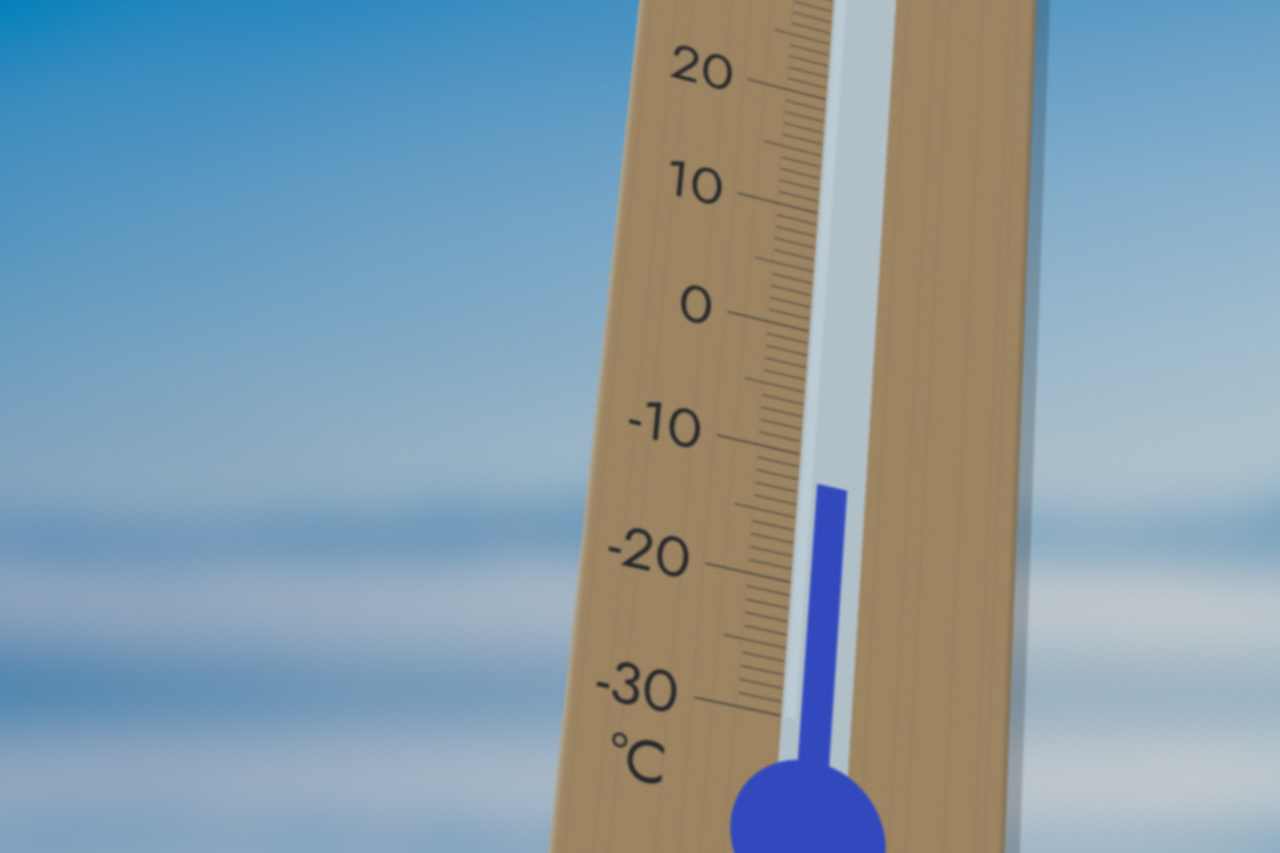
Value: -12 °C
